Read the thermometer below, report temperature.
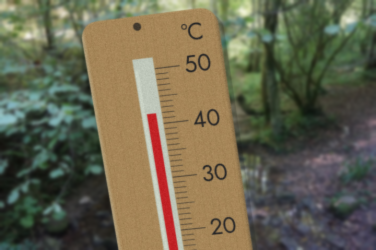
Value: 42 °C
